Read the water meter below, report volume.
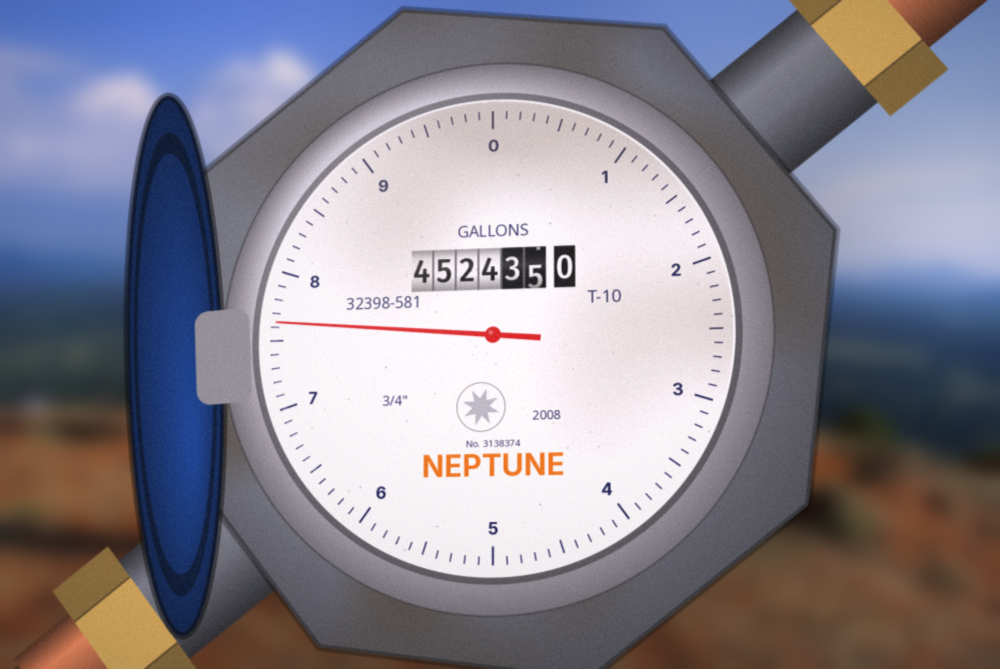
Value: 4524347.6 gal
